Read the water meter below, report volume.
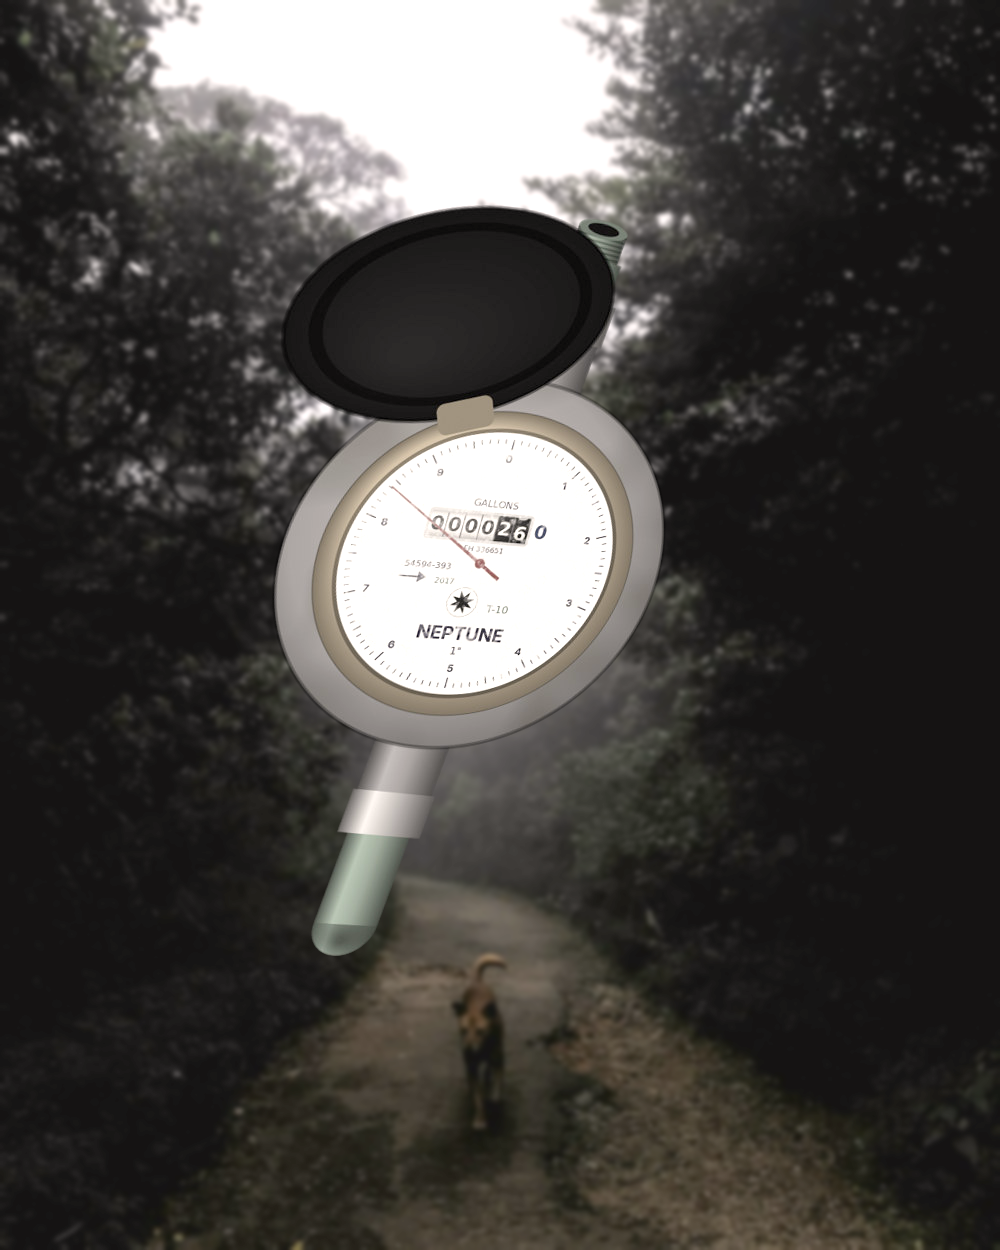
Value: 258.4 gal
